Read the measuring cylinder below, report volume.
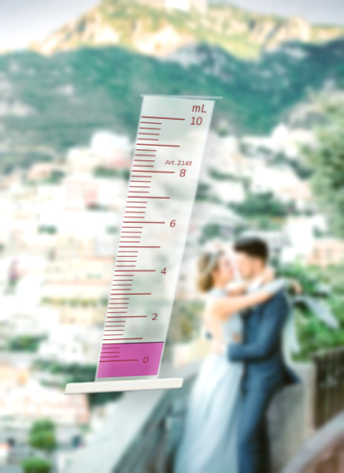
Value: 0.8 mL
